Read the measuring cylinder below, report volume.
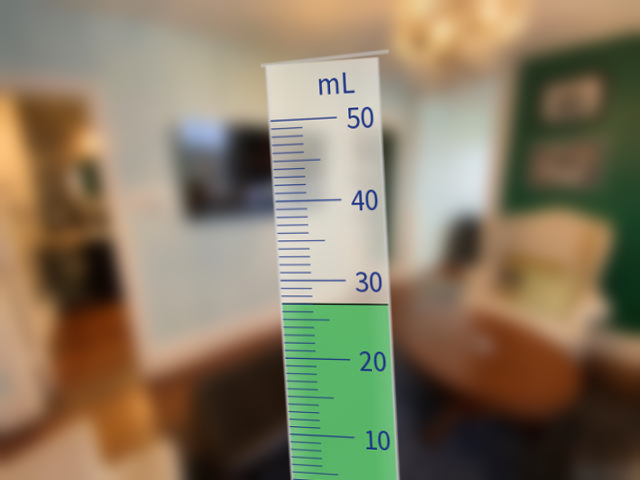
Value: 27 mL
